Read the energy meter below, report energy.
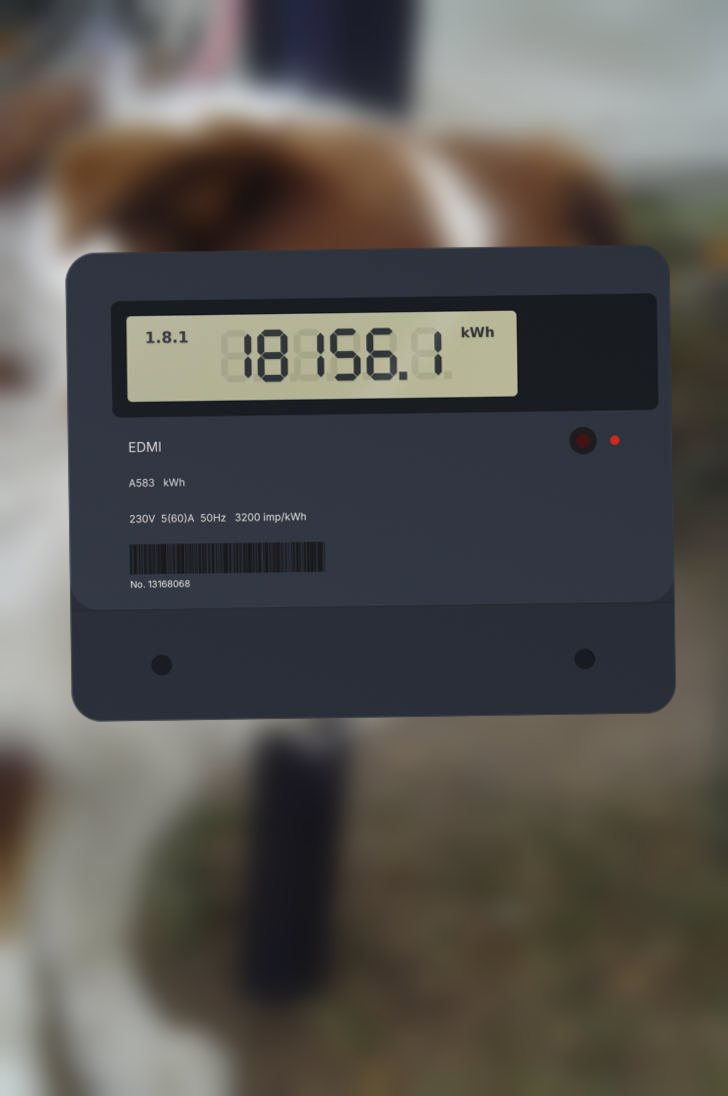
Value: 18156.1 kWh
